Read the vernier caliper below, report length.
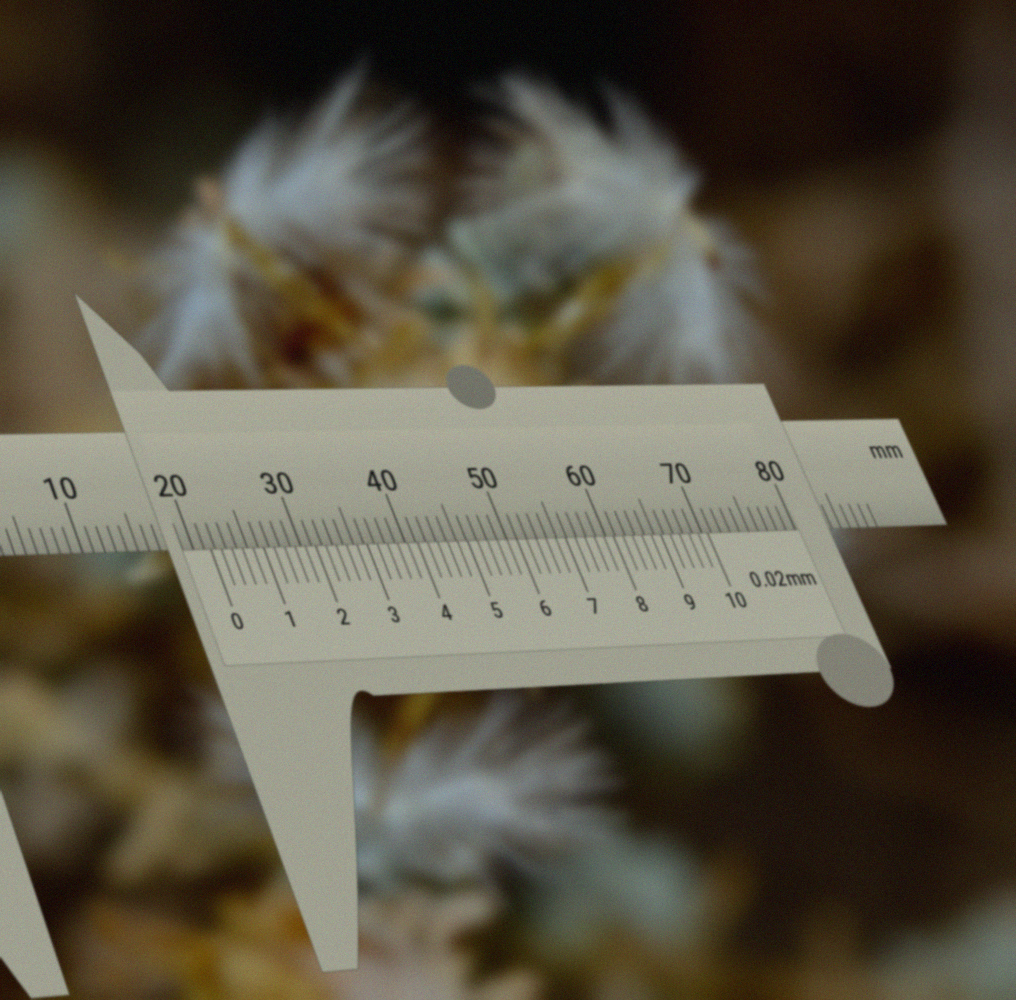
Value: 21.6 mm
